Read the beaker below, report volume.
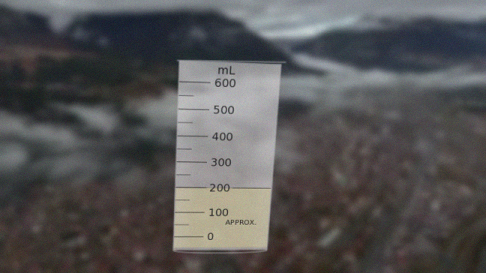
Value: 200 mL
